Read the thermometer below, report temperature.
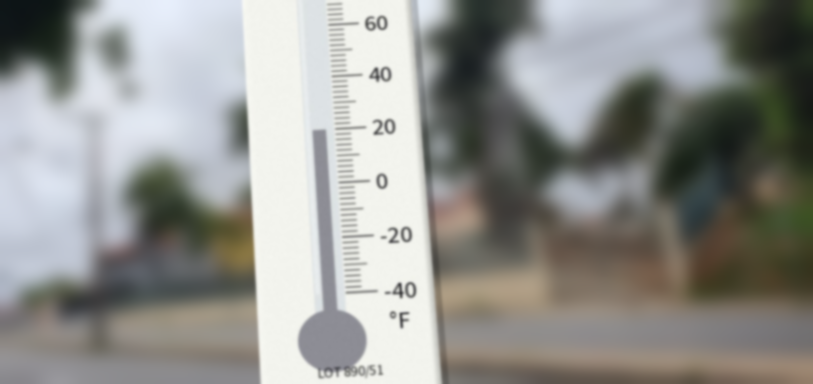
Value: 20 °F
